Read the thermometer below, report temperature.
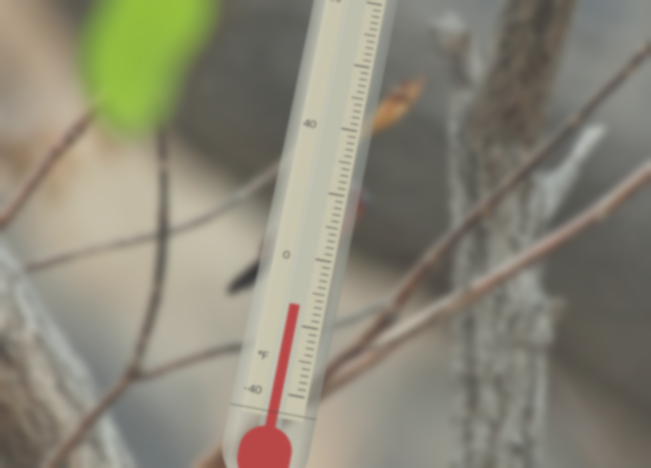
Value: -14 °F
